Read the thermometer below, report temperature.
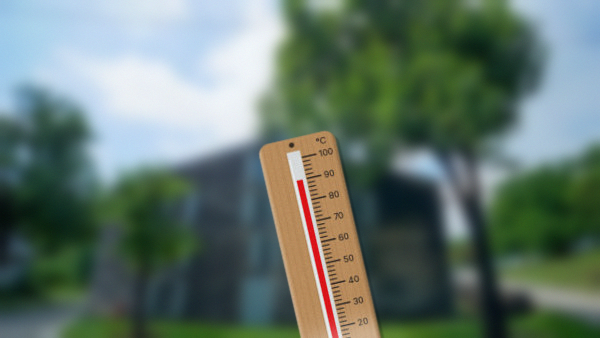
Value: 90 °C
